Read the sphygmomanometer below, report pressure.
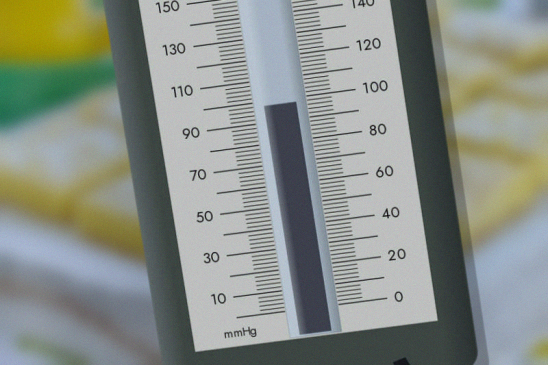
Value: 98 mmHg
